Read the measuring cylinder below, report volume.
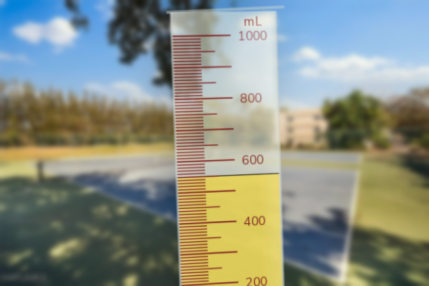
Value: 550 mL
